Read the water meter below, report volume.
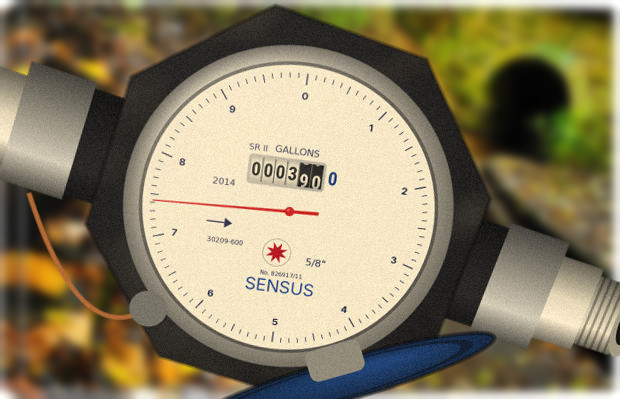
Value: 3897.4 gal
